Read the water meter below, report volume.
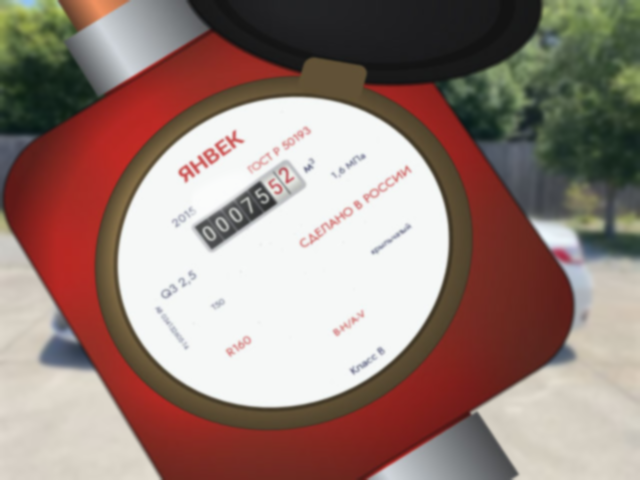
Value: 75.52 m³
